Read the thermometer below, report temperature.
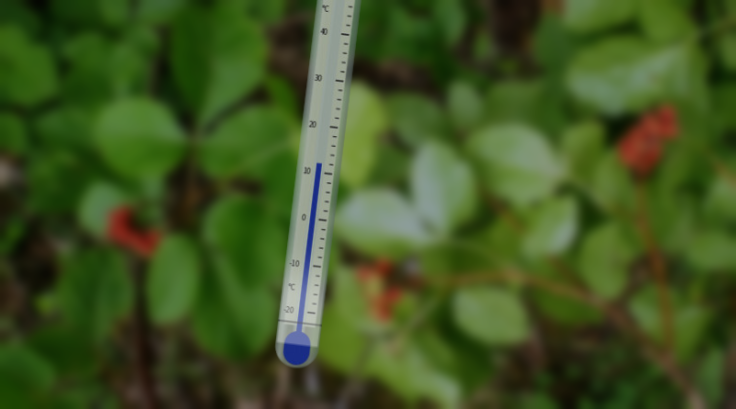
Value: 12 °C
